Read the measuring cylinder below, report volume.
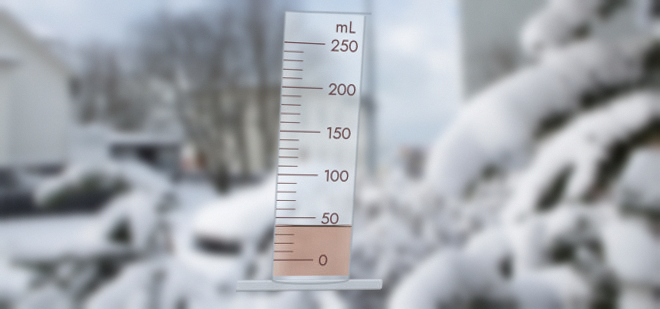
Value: 40 mL
